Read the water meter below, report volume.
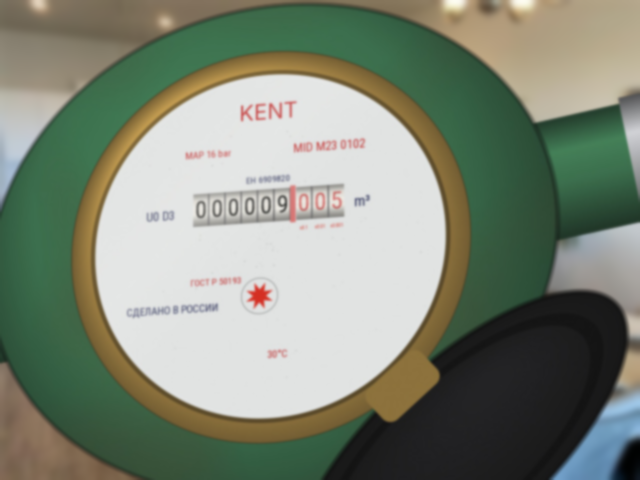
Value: 9.005 m³
